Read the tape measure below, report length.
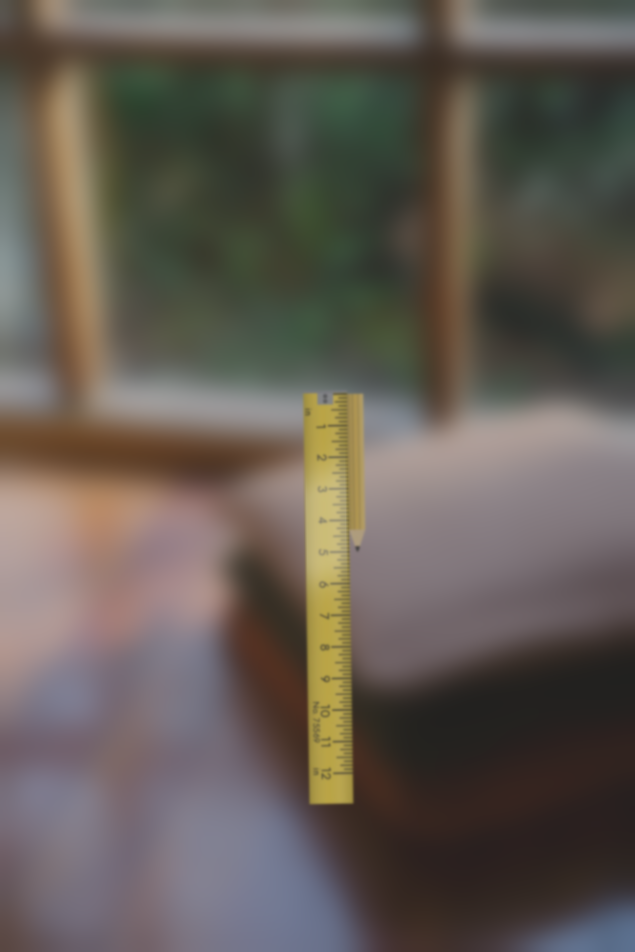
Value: 5 in
